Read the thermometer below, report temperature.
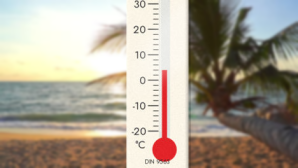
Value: 4 °C
